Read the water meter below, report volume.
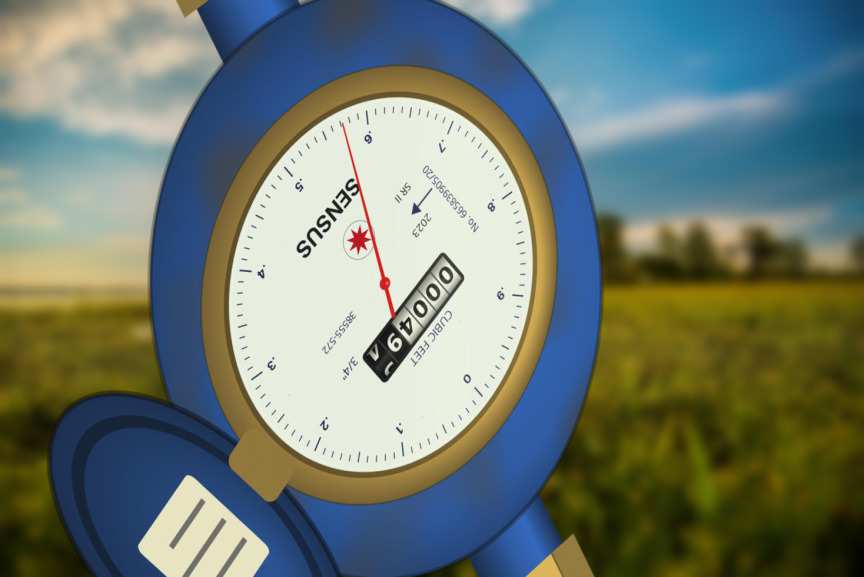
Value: 493.57 ft³
